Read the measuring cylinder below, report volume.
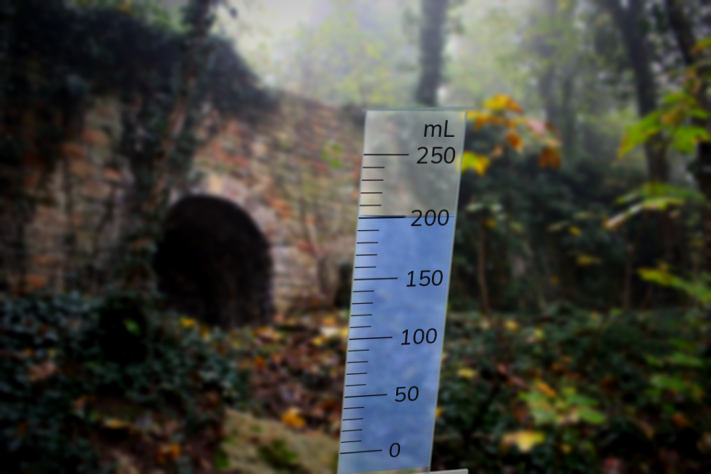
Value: 200 mL
